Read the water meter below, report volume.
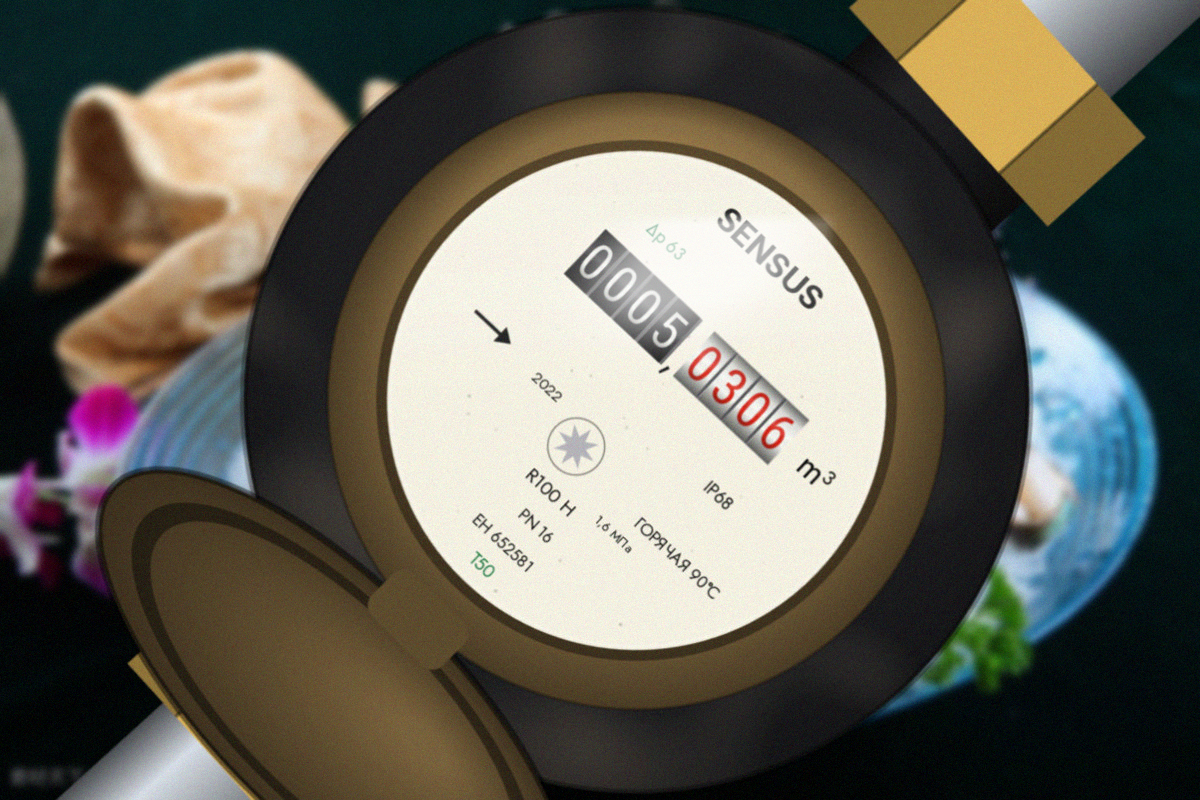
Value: 5.0306 m³
